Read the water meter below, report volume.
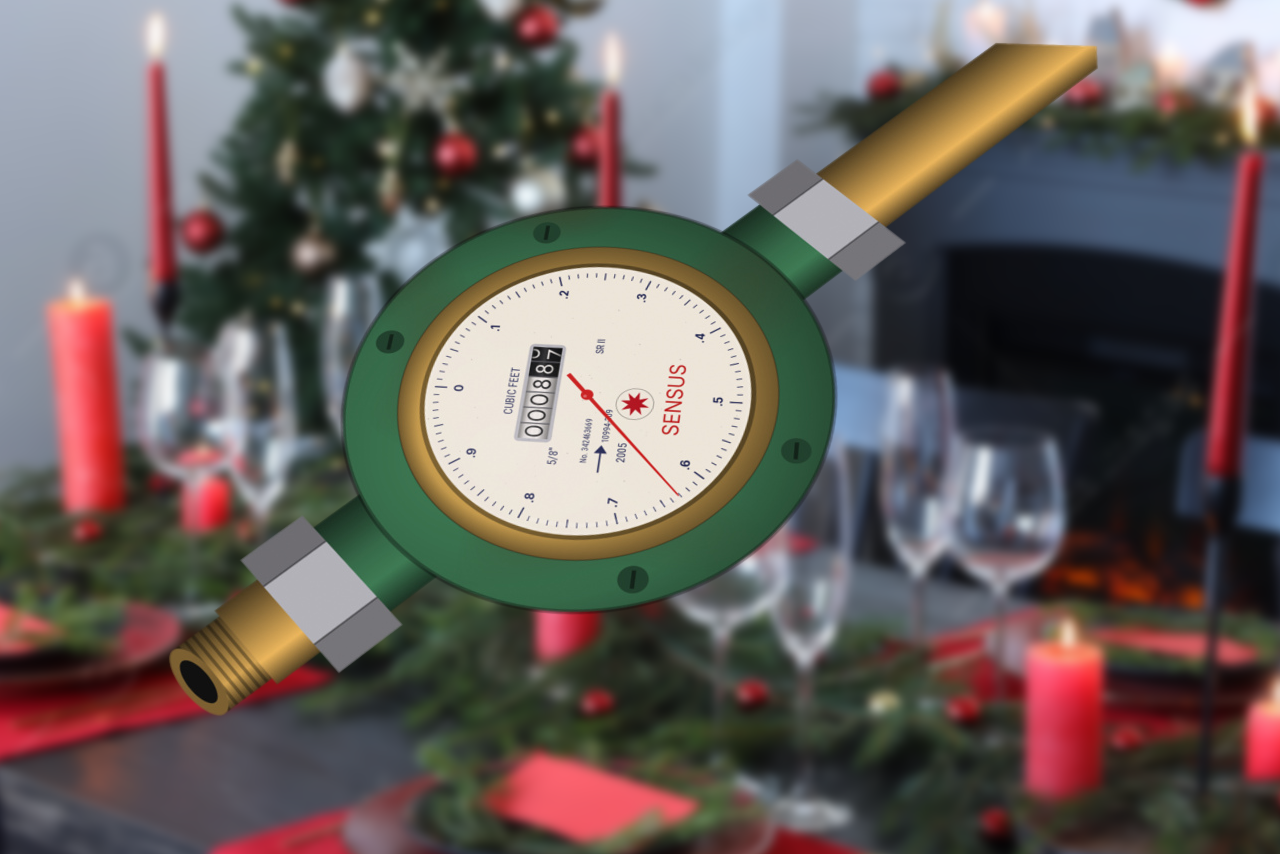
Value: 886.63 ft³
